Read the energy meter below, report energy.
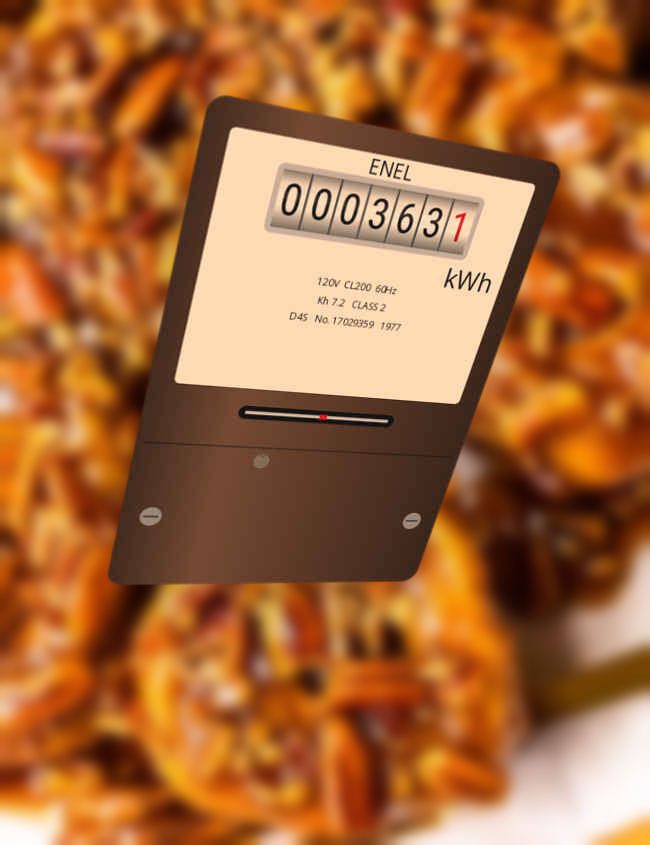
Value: 363.1 kWh
